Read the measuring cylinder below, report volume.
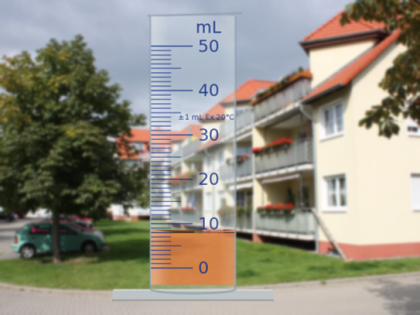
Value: 8 mL
